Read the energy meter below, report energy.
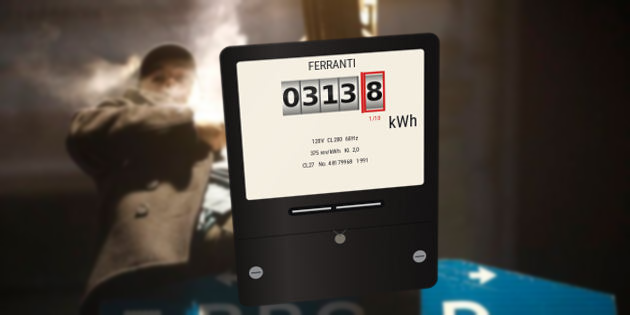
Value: 313.8 kWh
